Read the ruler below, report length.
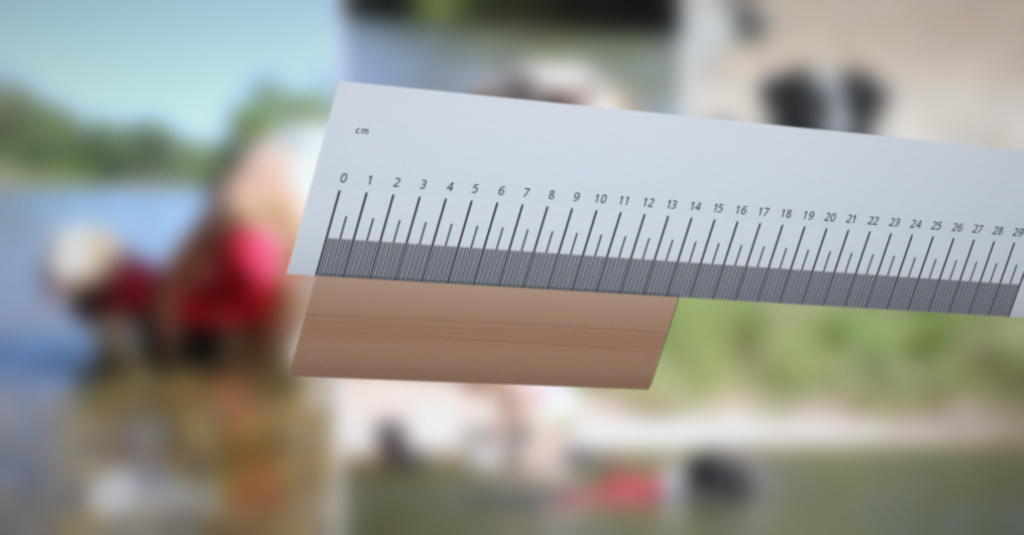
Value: 14.5 cm
